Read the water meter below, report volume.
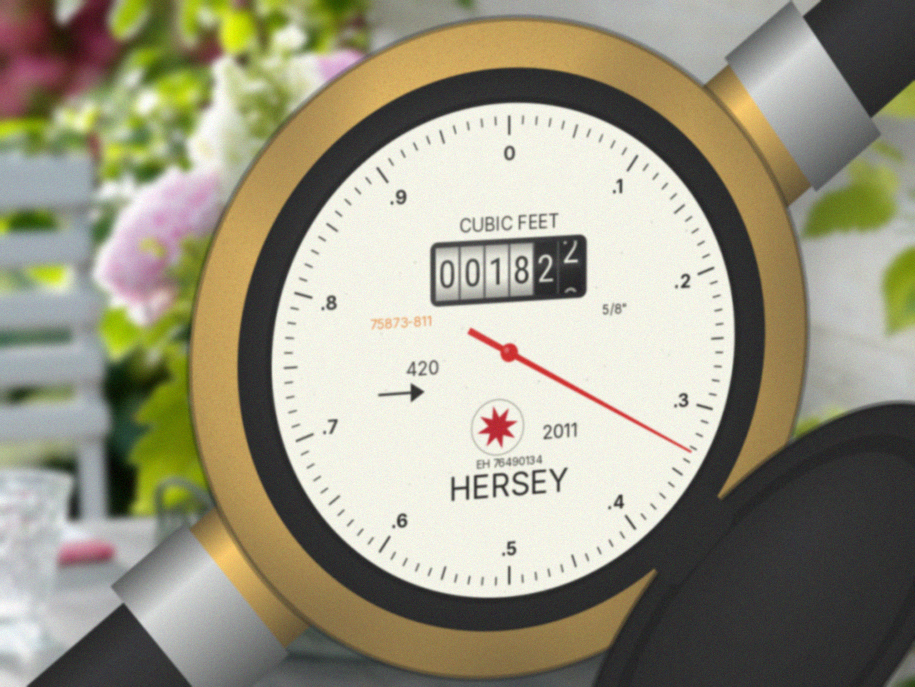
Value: 1822.33 ft³
